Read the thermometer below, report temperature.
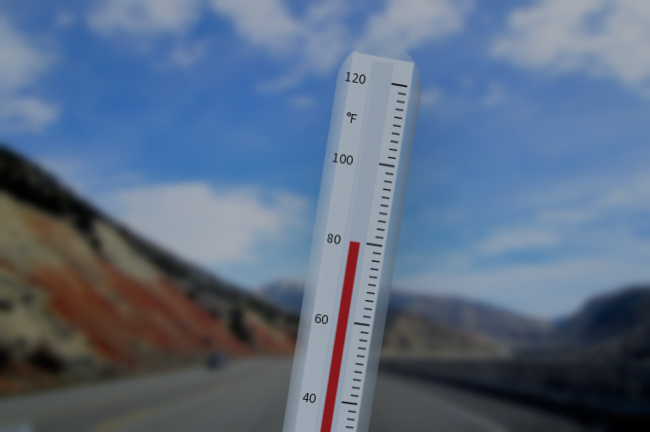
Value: 80 °F
